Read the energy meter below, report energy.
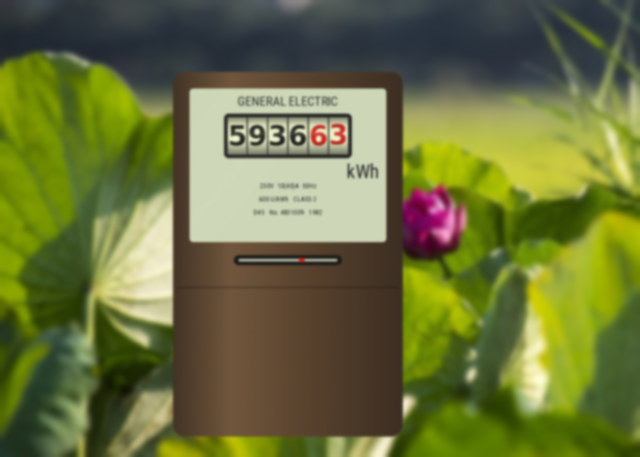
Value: 5936.63 kWh
